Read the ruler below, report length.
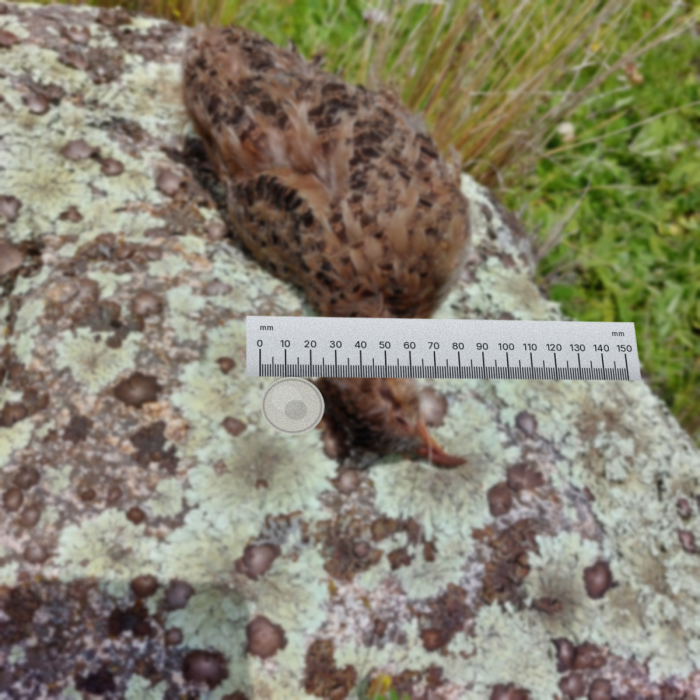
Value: 25 mm
